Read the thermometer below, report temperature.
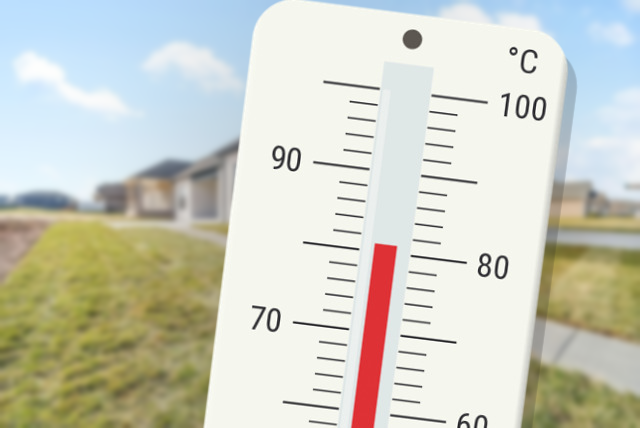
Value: 81 °C
